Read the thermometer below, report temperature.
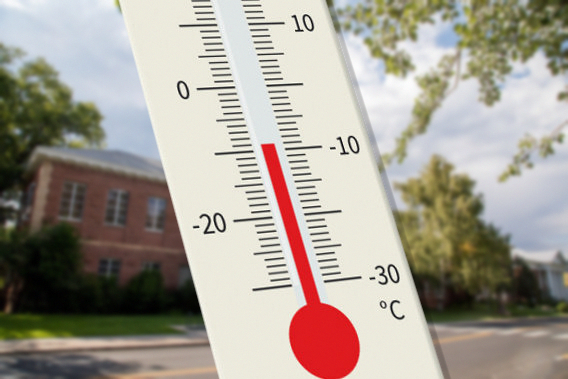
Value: -9 °C
